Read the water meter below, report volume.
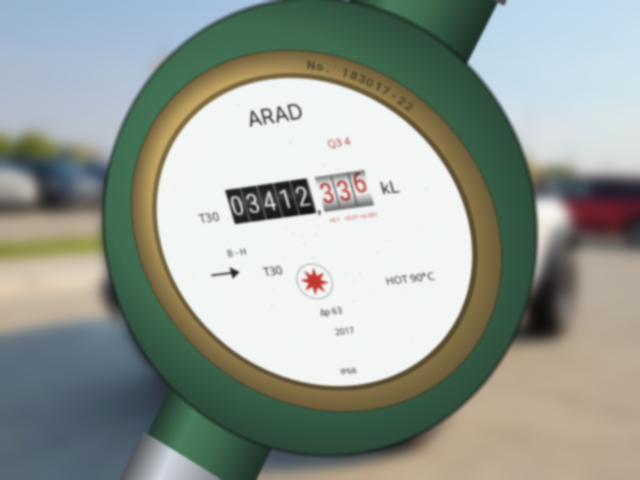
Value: 3412.336 kL
